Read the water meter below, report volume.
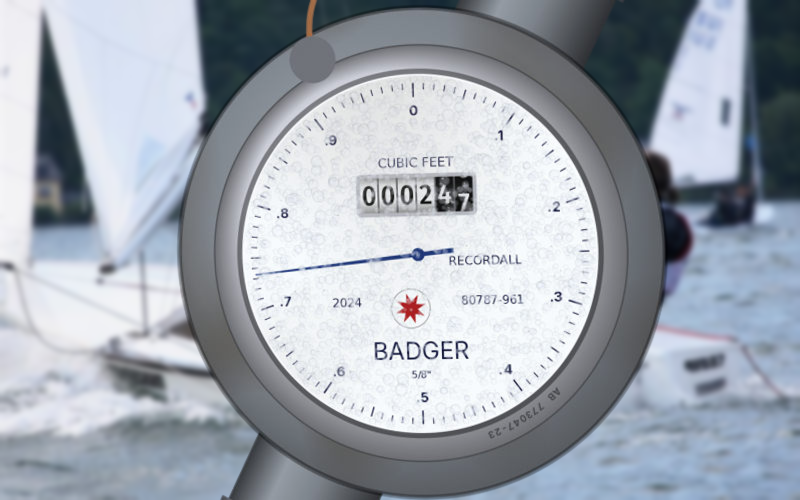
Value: 246.73 ft³
